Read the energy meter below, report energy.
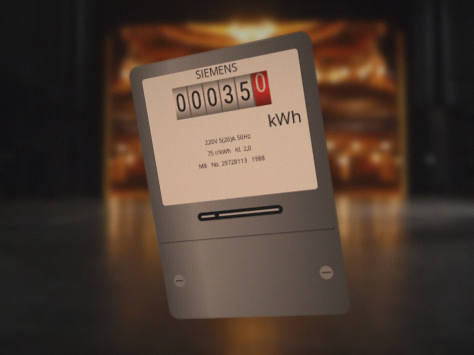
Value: 35.0 kWh
